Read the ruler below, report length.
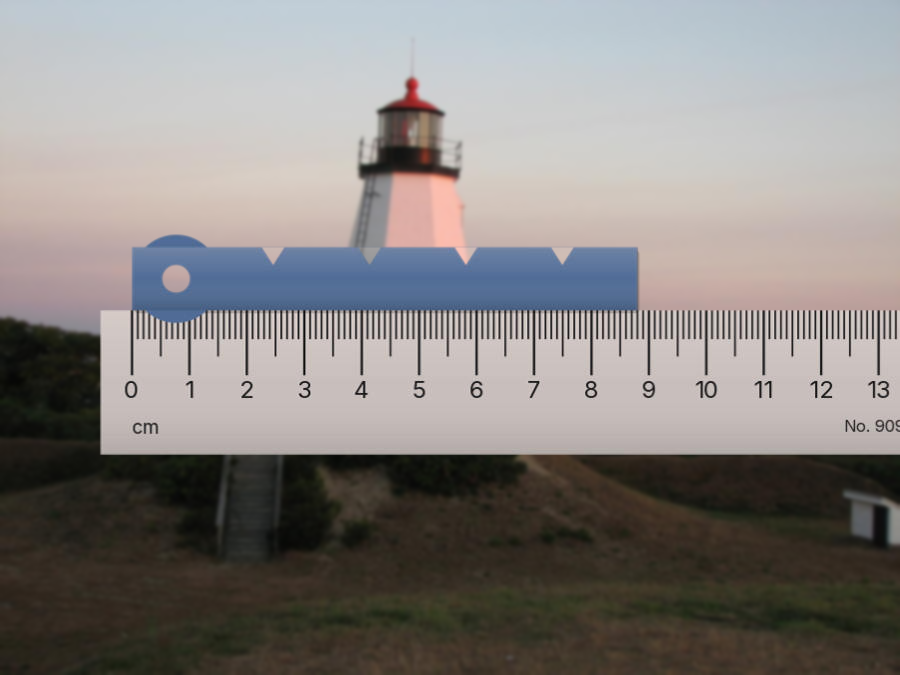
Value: 8.8 cm
